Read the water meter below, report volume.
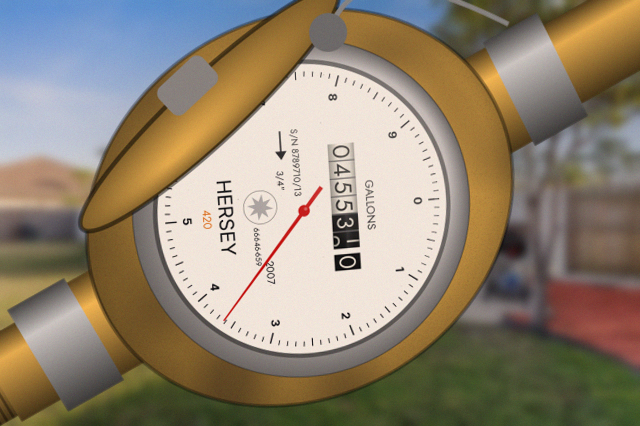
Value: 455313.6 gal
